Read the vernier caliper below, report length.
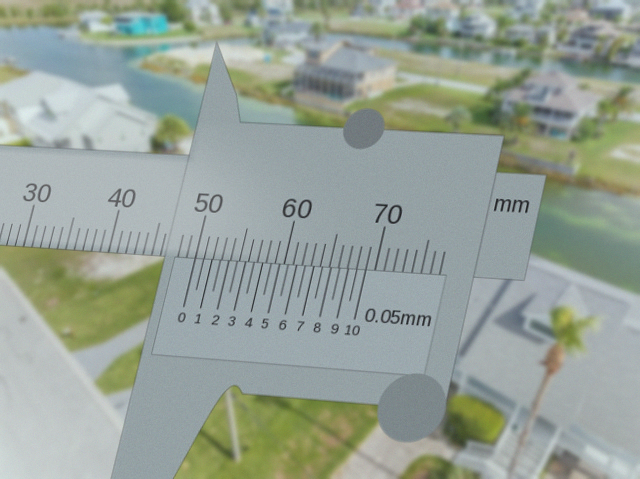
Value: 50.0 mm
